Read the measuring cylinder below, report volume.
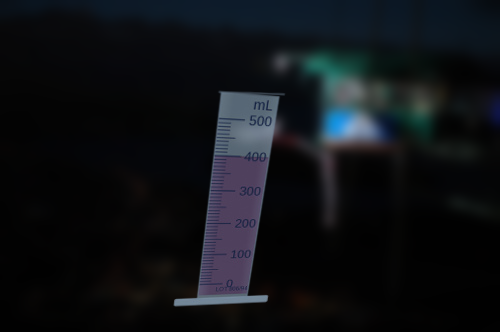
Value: 400 mL
